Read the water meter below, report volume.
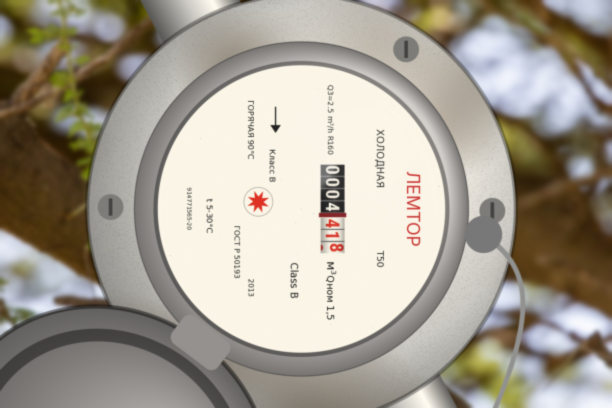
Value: 4.418 m³
